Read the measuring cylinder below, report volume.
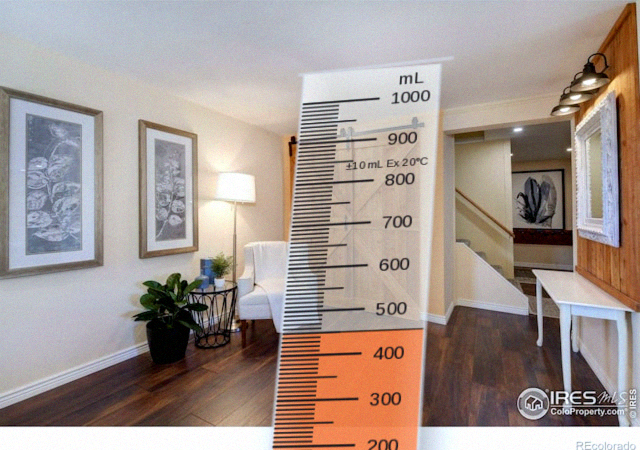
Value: 450 mL
